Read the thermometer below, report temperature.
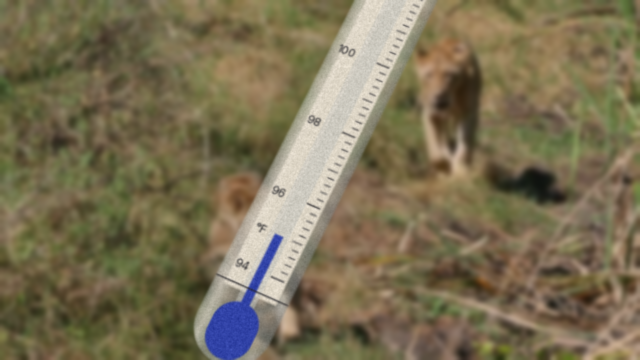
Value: 95 °F
